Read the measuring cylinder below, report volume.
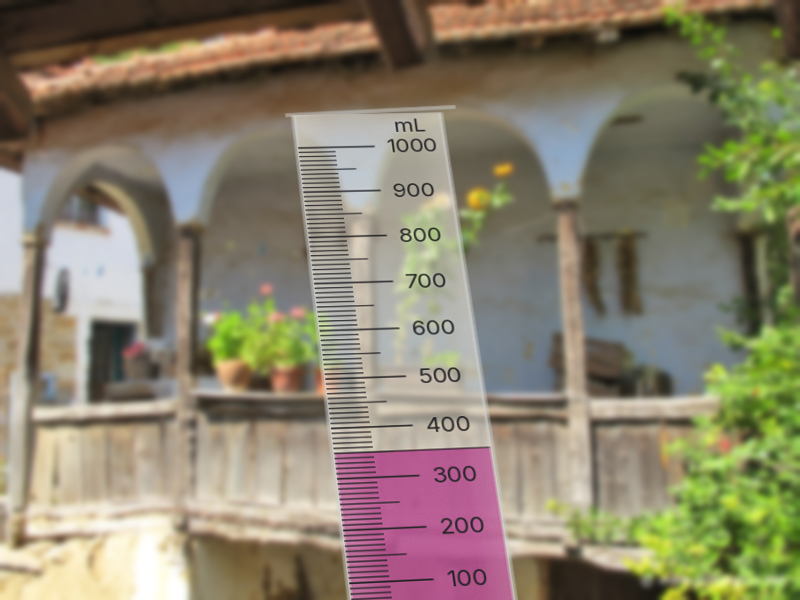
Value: 350 mL
